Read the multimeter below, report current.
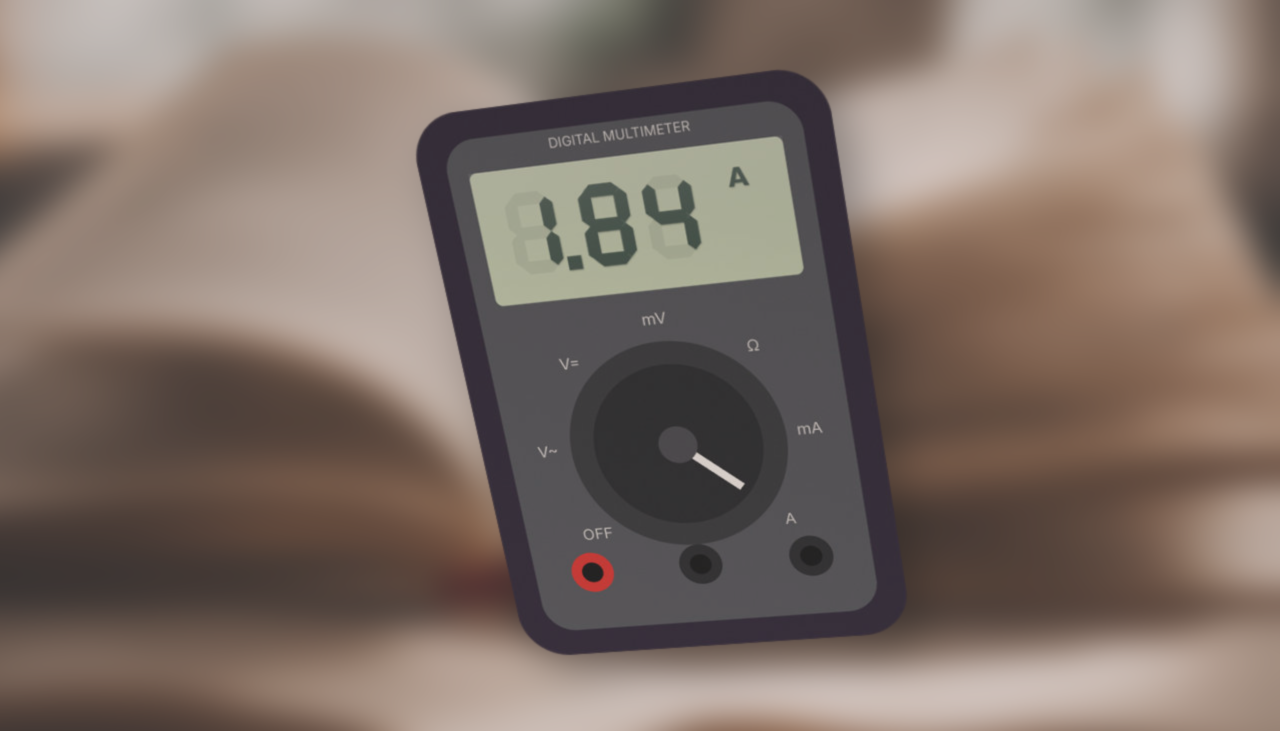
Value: 1.84 A
